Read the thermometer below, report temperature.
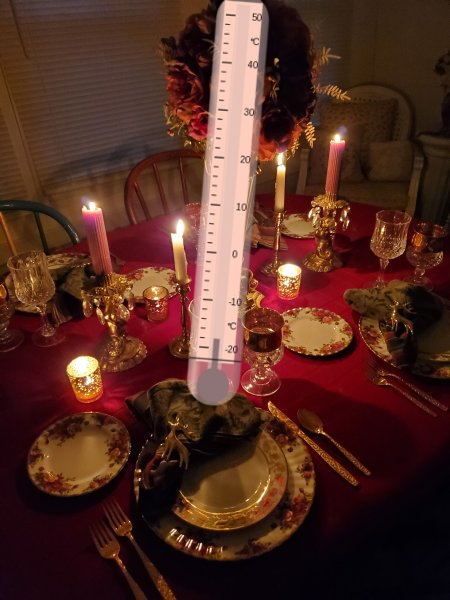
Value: -18 °C
